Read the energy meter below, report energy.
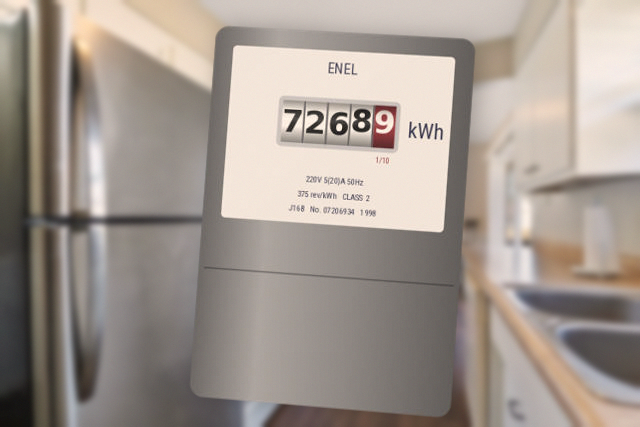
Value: 7268.9 kWh
